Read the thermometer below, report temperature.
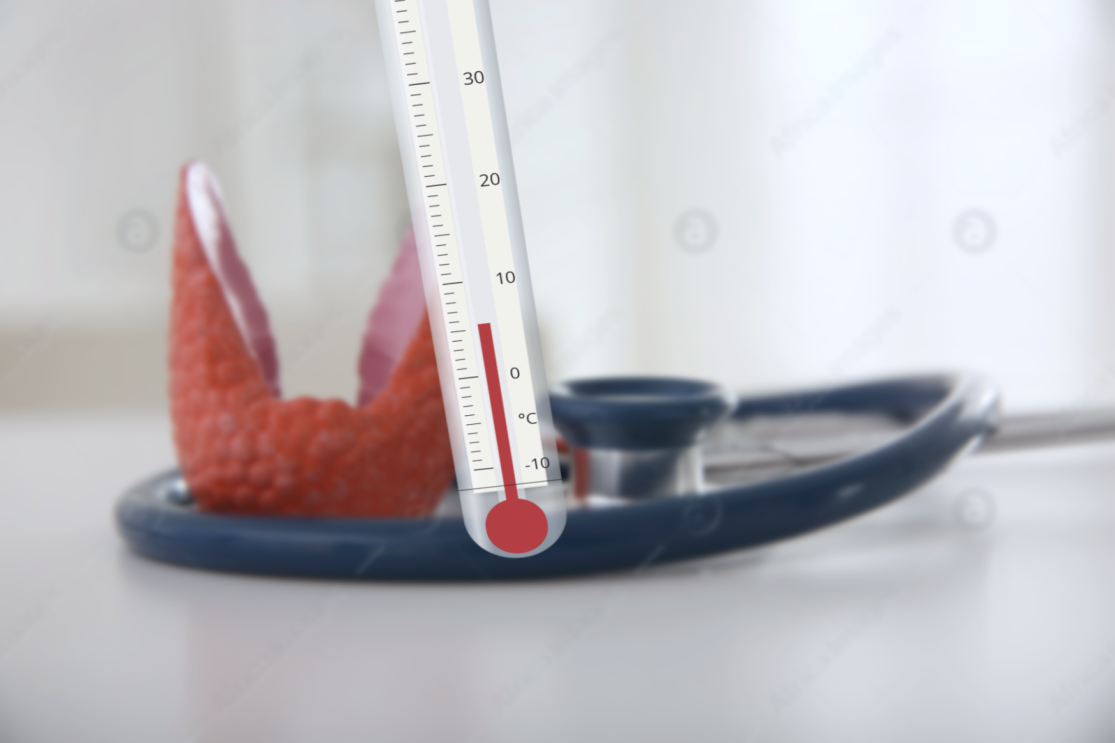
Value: 5.5 °C
